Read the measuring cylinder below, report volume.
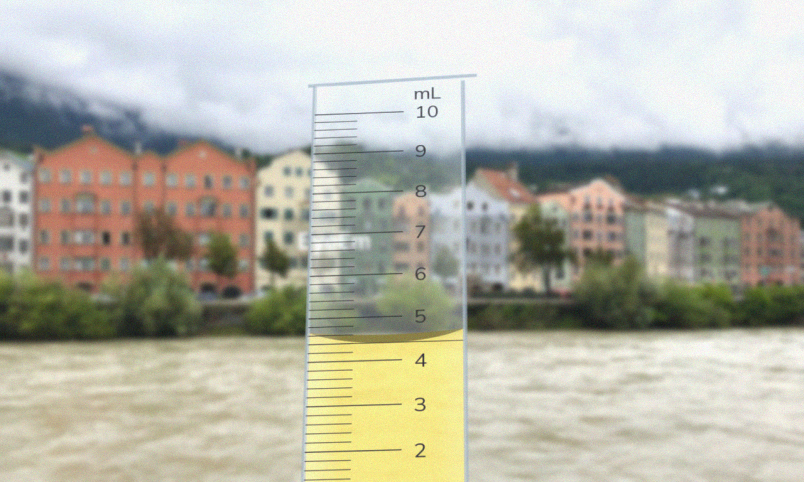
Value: 4.4 mL
